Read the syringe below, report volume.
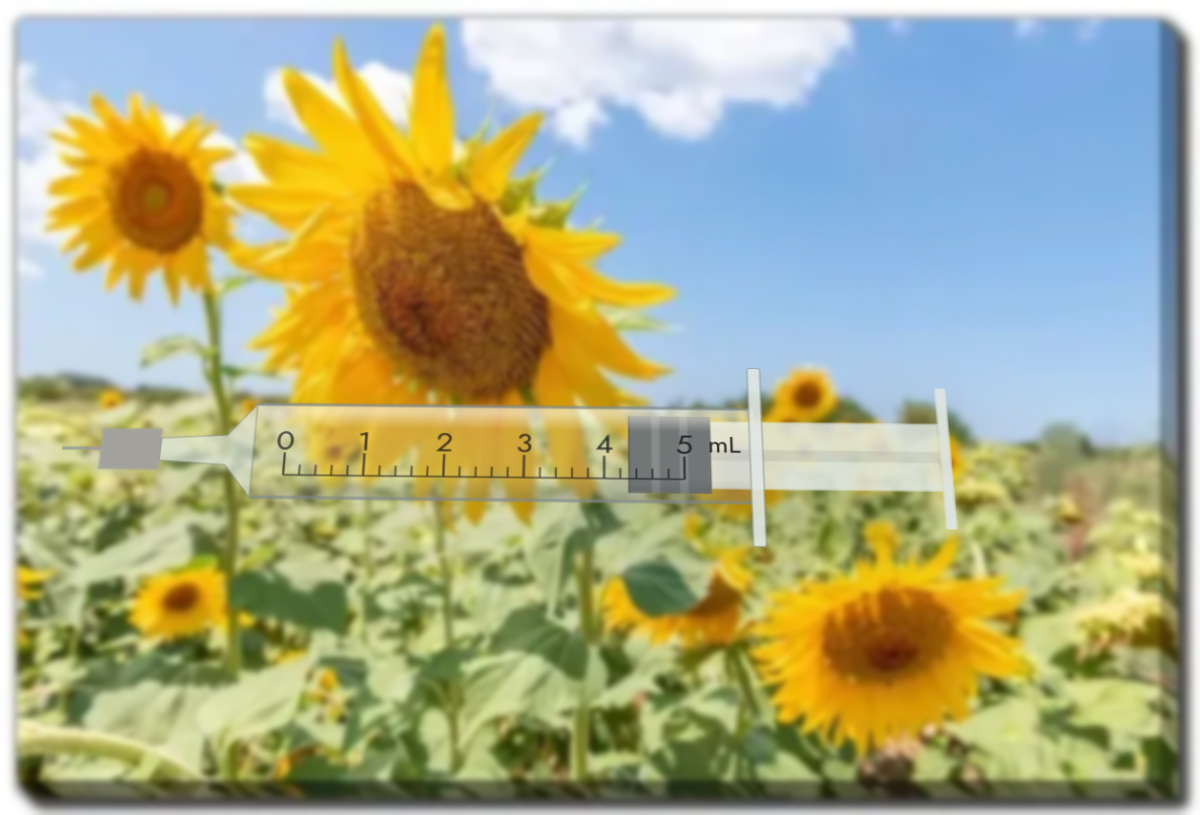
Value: 4.3 mL
